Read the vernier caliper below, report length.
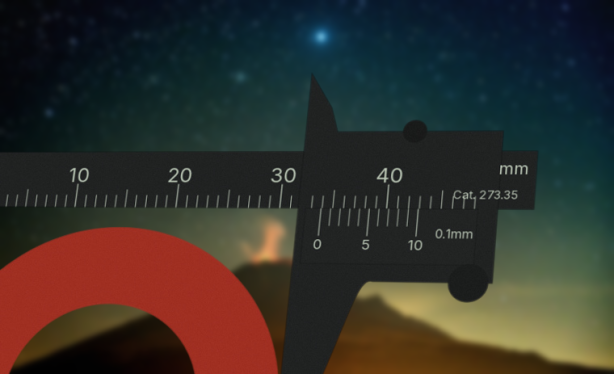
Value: 33.9 mm
